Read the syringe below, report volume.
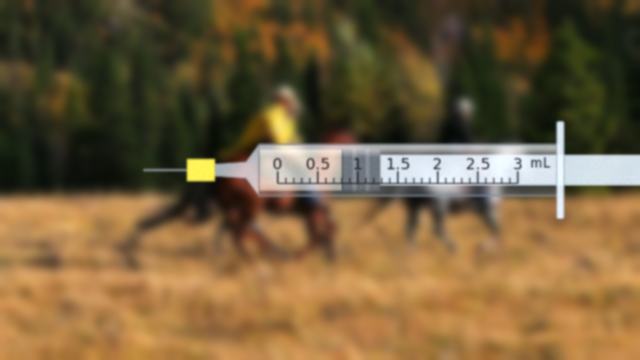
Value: 0.8 mL
